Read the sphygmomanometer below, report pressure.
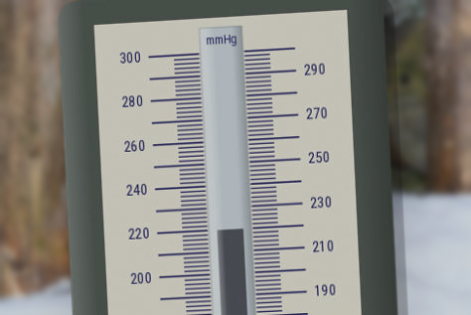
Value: 220 mmHg
